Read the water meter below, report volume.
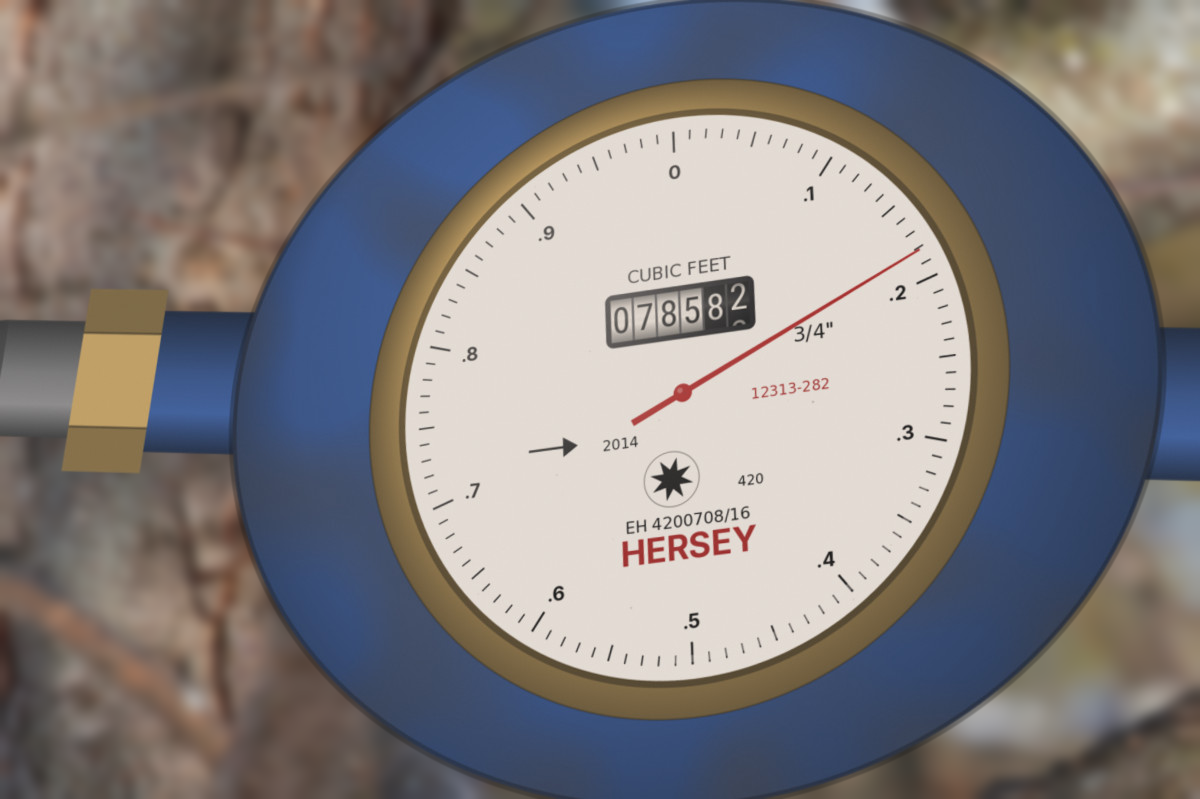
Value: 78582.18 ft³
